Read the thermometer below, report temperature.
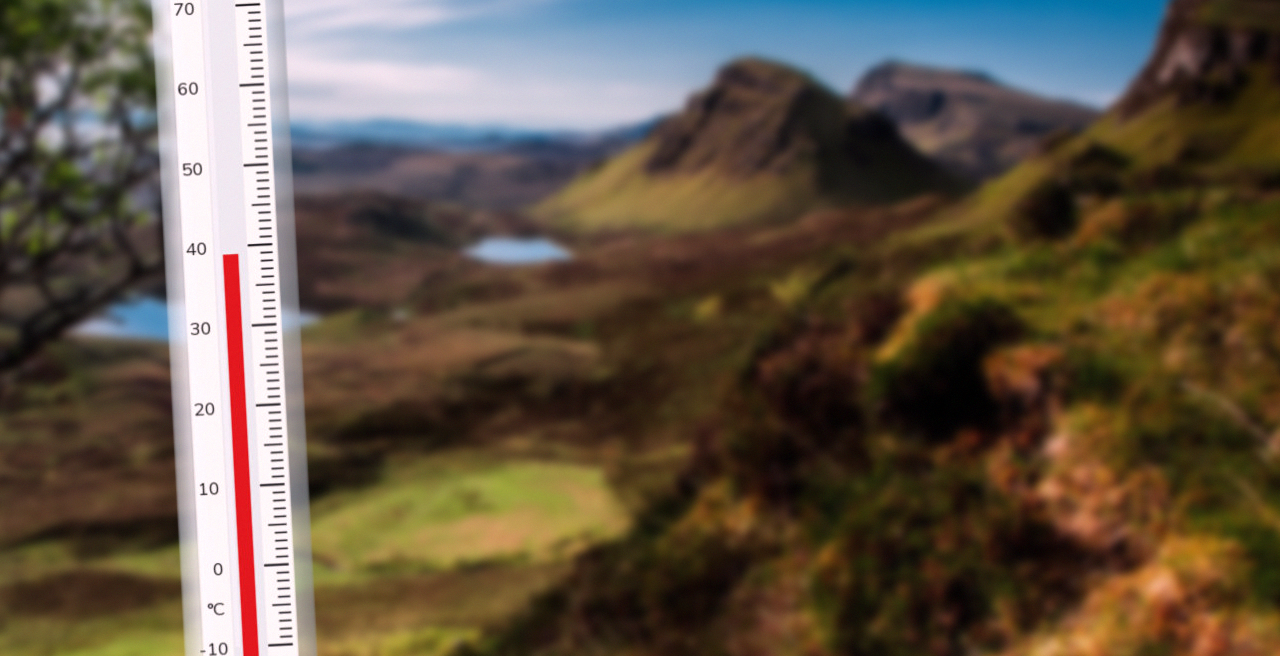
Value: 39 °C
